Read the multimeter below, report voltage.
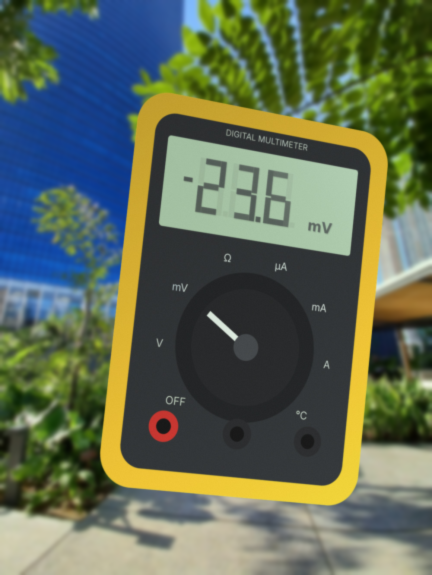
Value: -23.6 mV
